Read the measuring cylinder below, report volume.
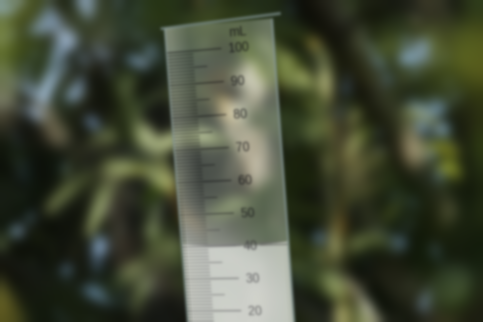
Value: 40 mL
